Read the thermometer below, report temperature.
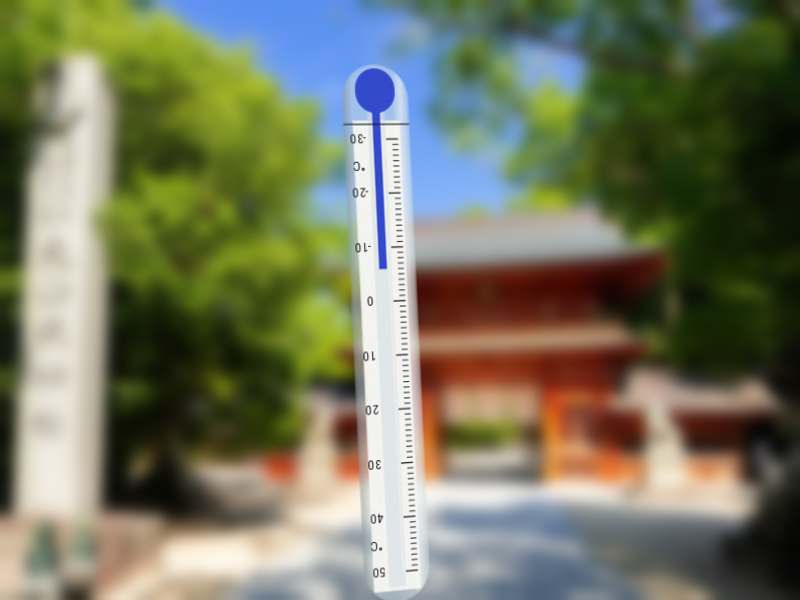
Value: -6 °C
